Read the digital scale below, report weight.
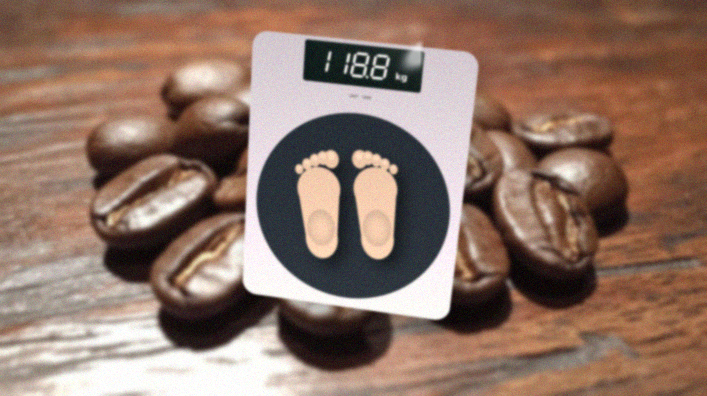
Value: 118.8 kg
